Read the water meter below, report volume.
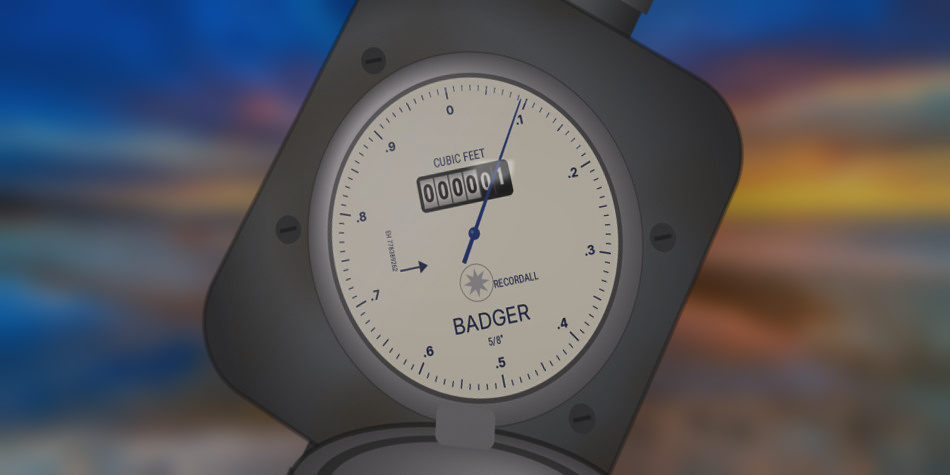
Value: 1.09 ft³
